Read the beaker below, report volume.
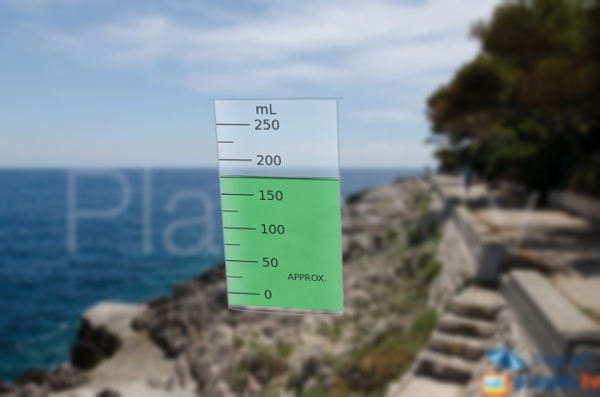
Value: 175 mL
